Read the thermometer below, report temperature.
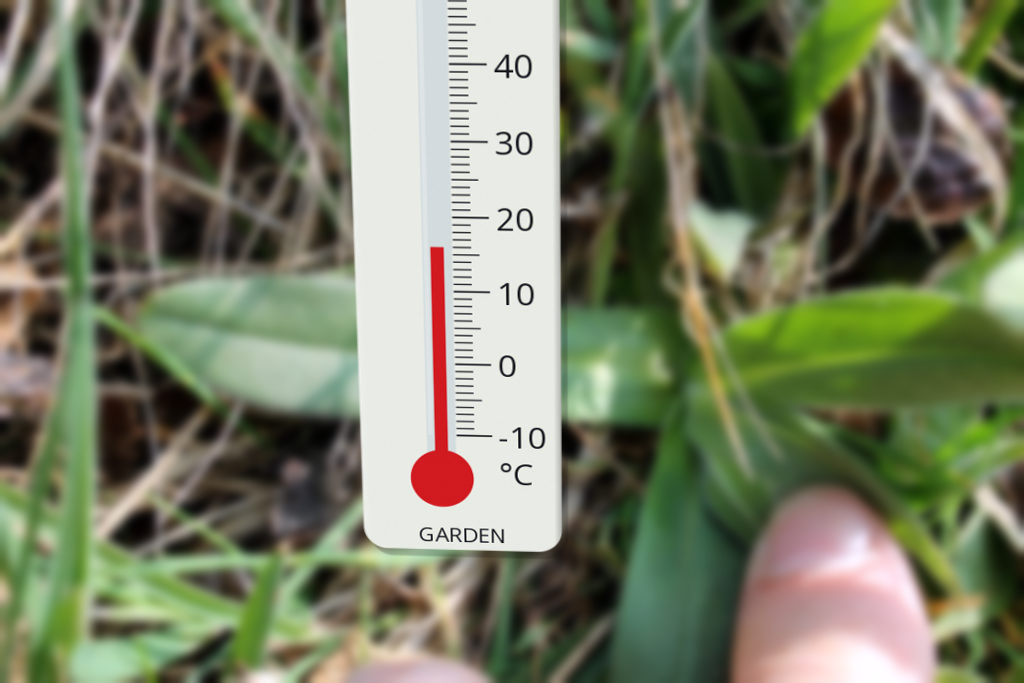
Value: 16 °C
